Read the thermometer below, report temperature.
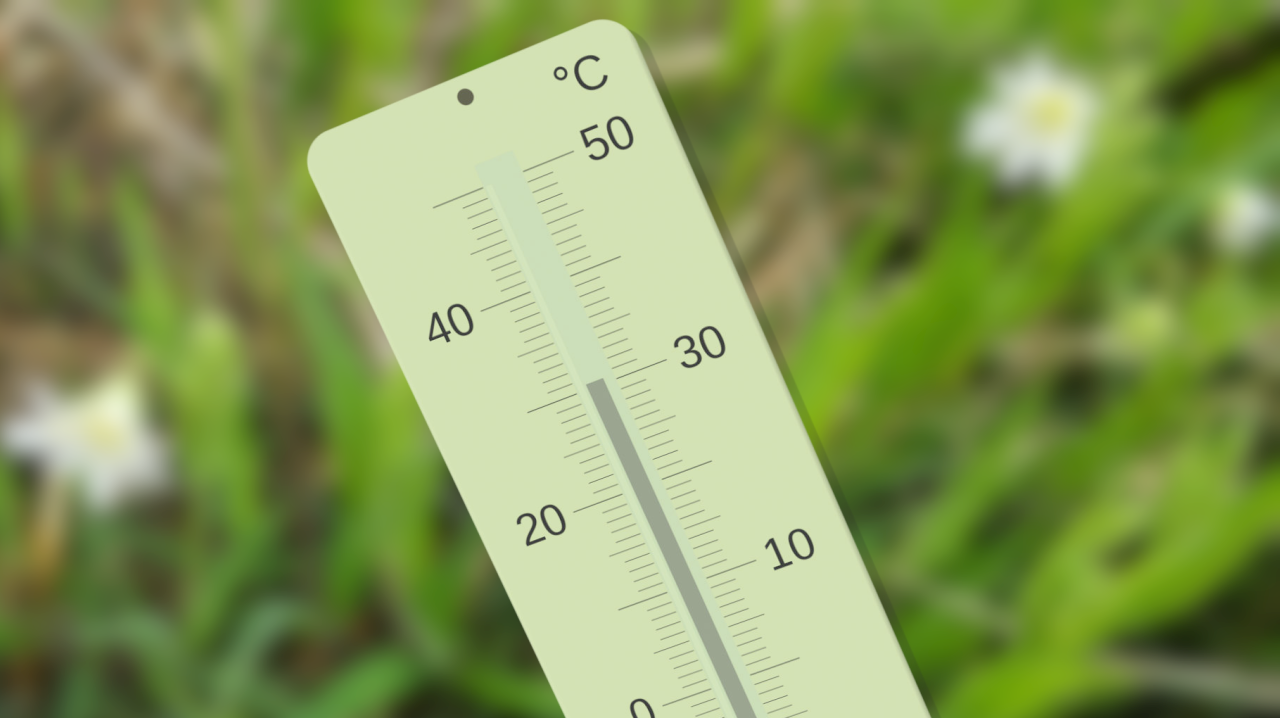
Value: 30.5 °C
